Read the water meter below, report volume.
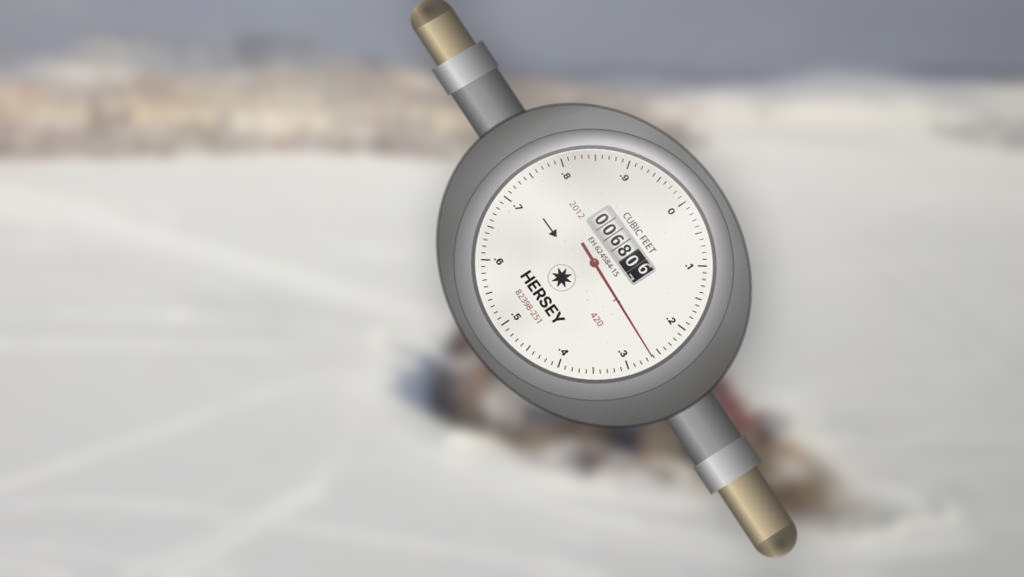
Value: 6806.26 ft³
